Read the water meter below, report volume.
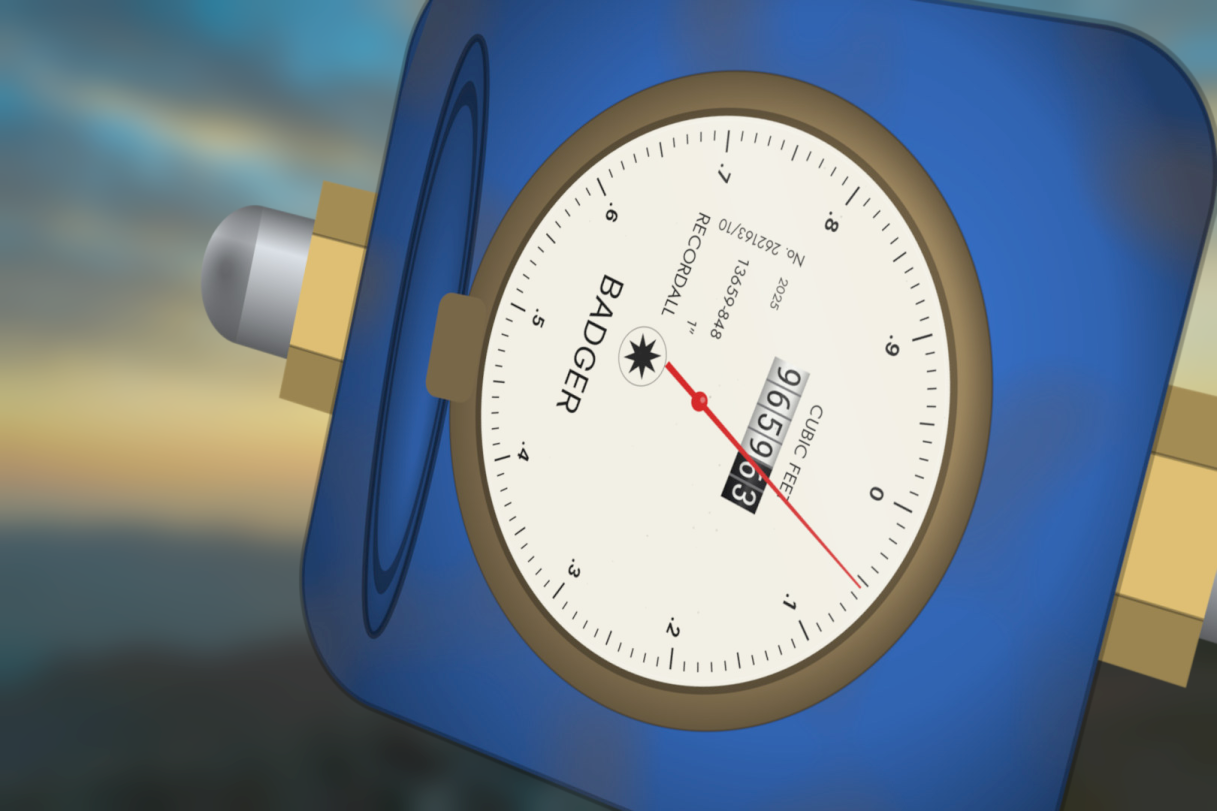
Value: 965963.05 ft³
